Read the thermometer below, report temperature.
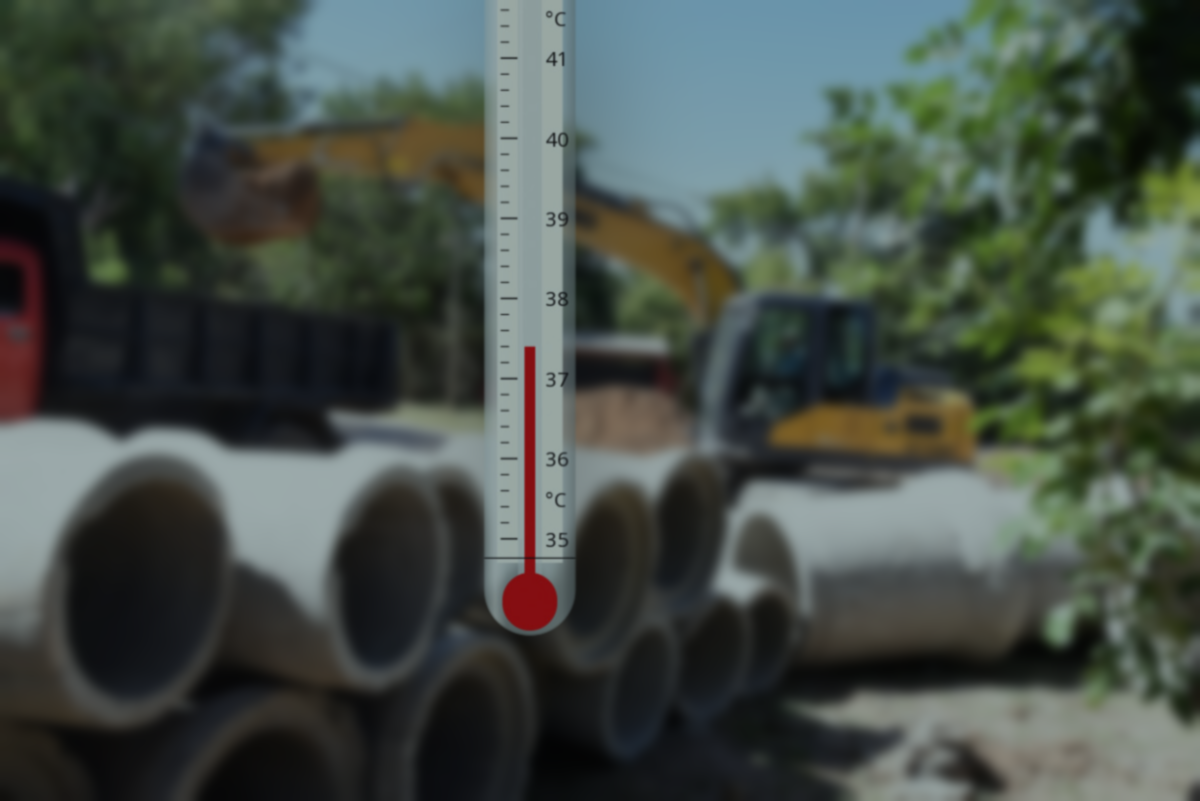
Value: 37.4 °C
